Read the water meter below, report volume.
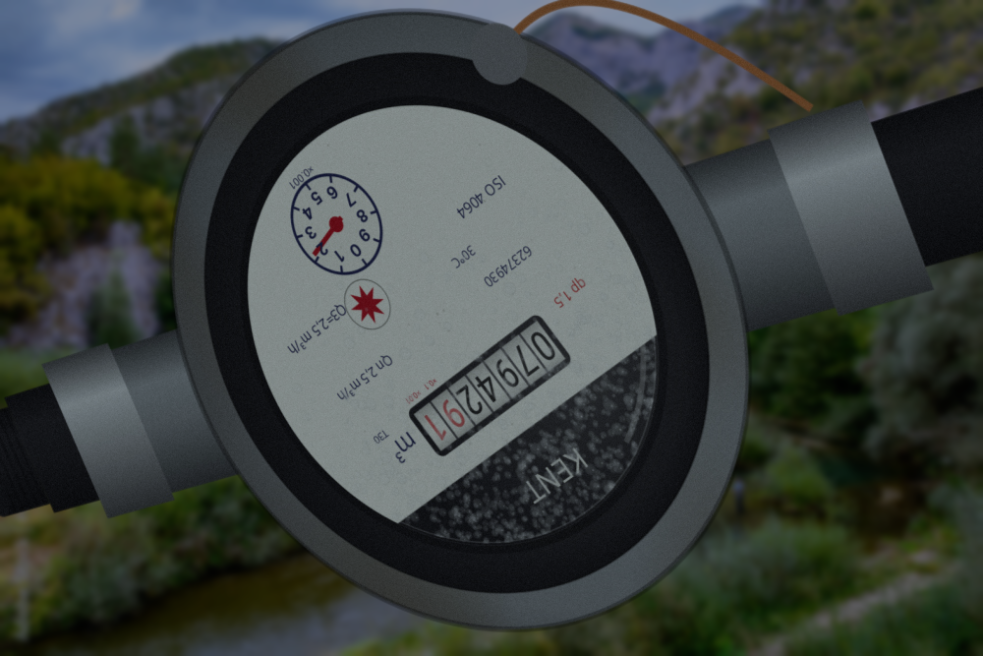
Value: 7942.912 m³
